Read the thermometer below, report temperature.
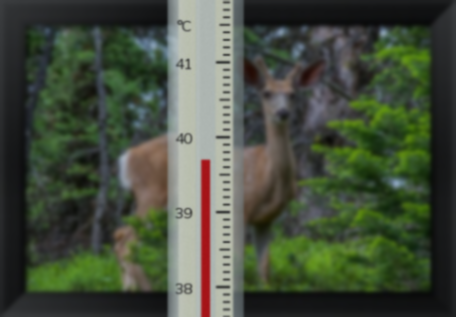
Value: 39.7 °C
